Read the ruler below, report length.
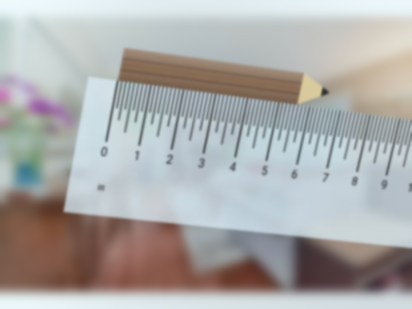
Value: 6.5 in
